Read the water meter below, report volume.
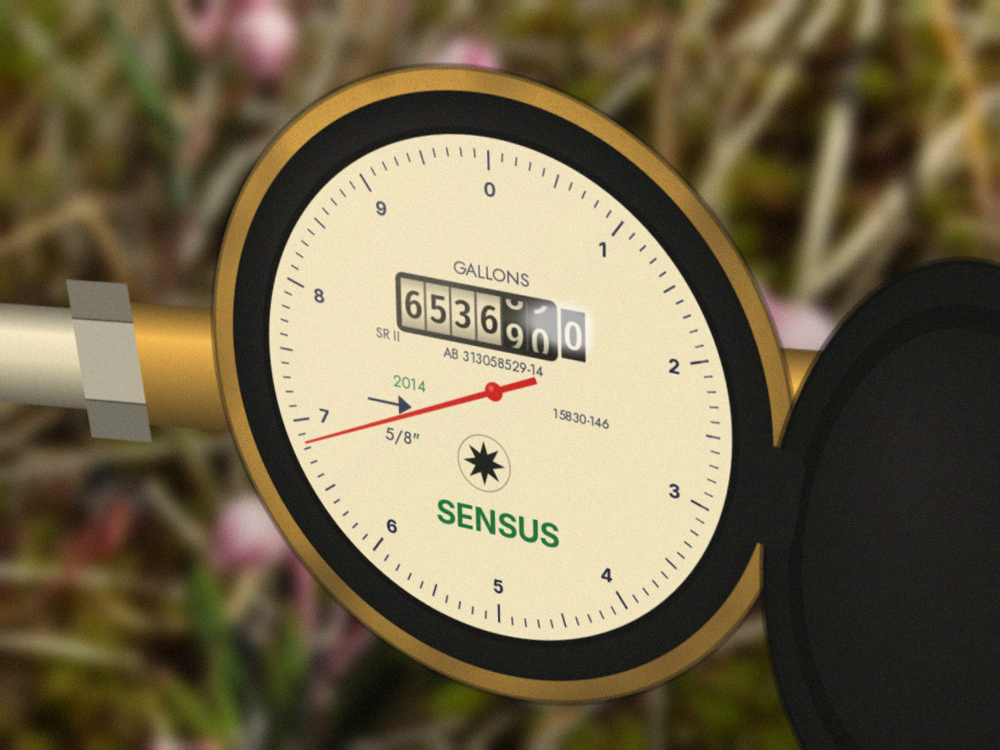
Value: 6536896.8 gal
